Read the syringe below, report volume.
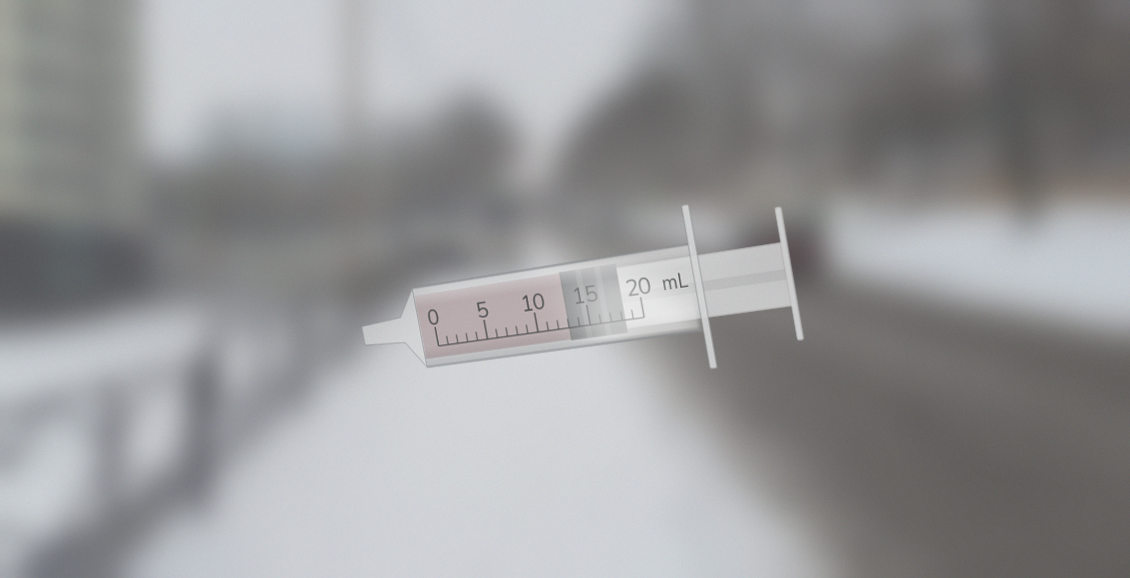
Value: 13 mL
